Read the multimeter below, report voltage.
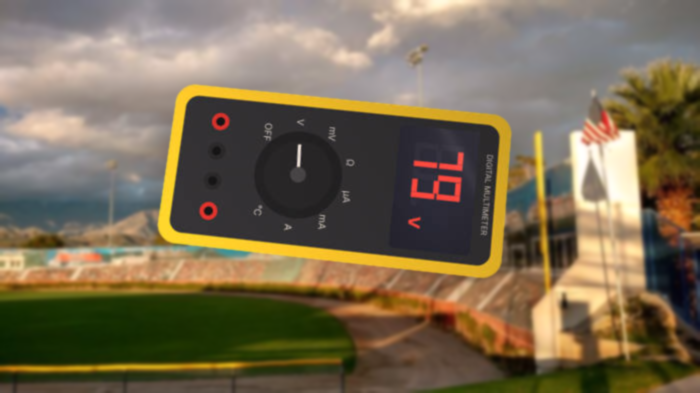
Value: 79 V
